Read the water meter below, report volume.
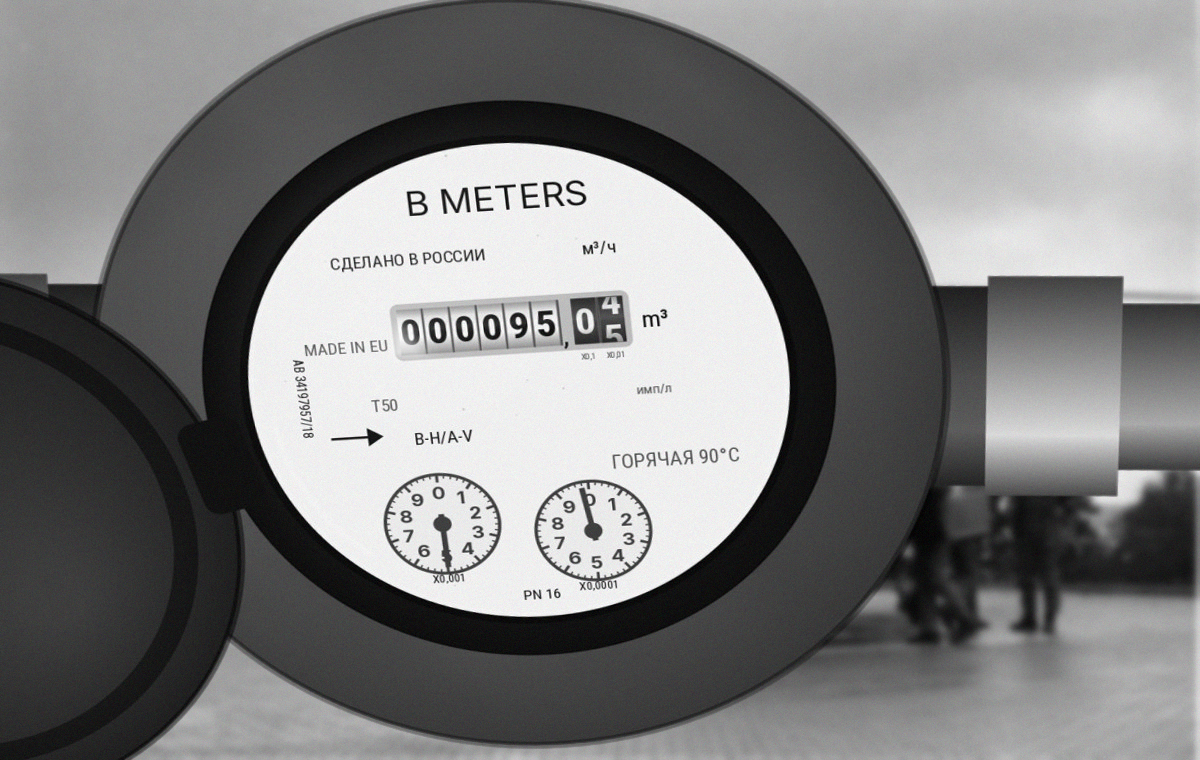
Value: 95.0449 m³
